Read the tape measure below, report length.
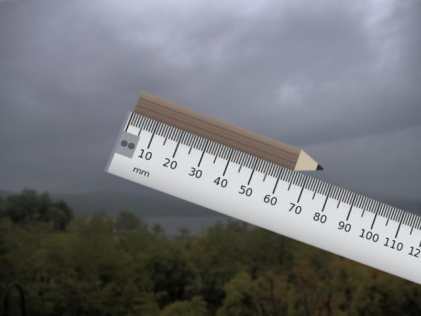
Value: 75 mm
